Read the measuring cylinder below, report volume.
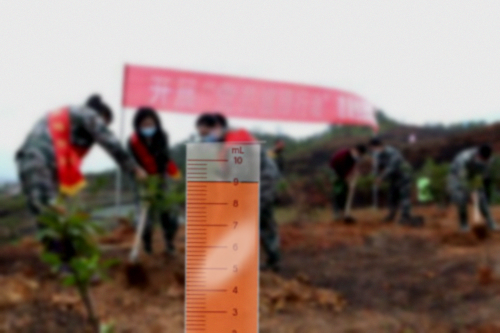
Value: 9 mL
